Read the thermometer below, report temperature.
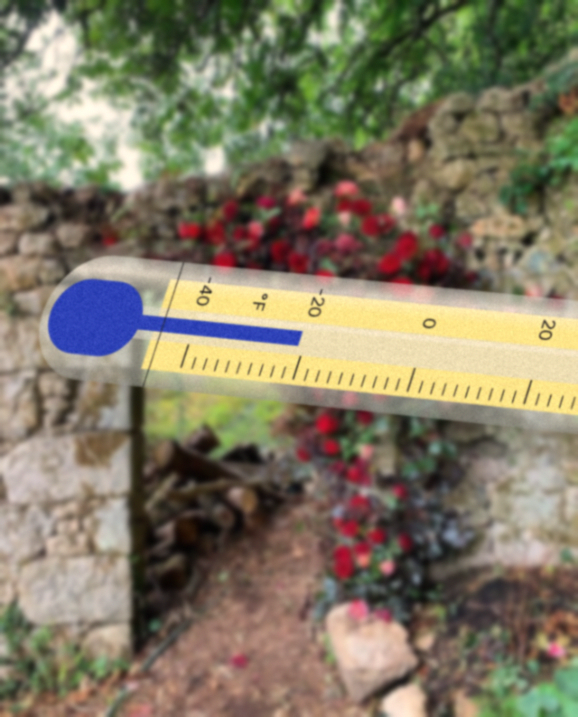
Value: -21 °F
